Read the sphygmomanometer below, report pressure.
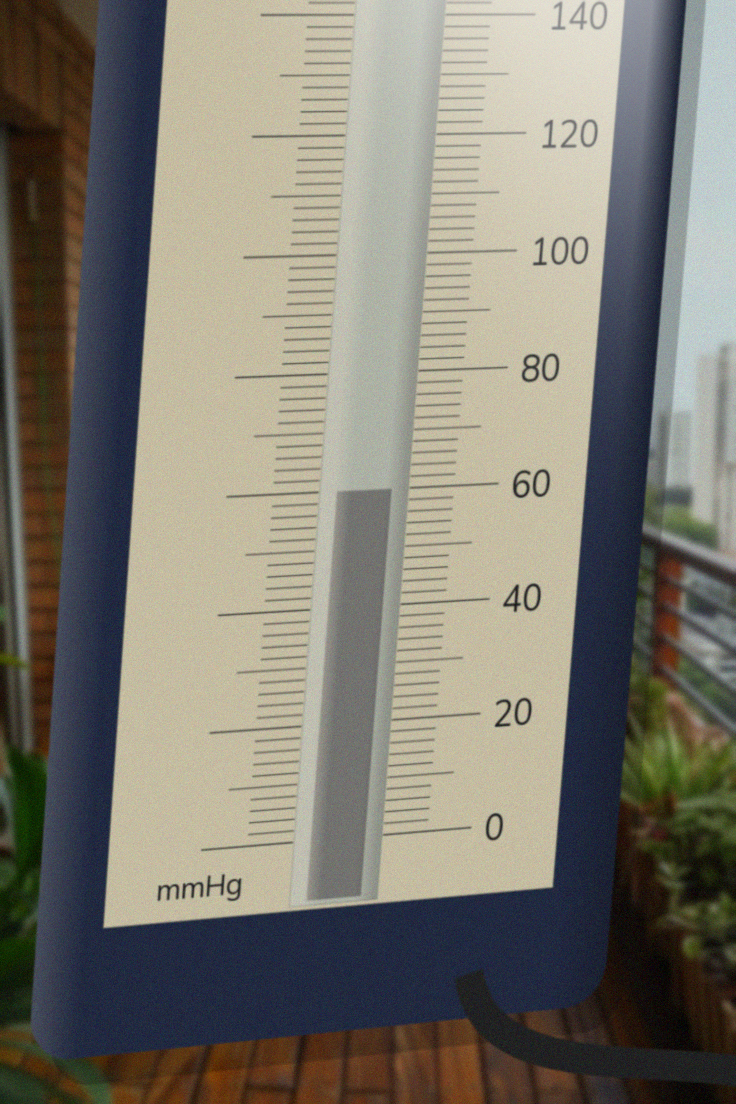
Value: 60 mmHg
